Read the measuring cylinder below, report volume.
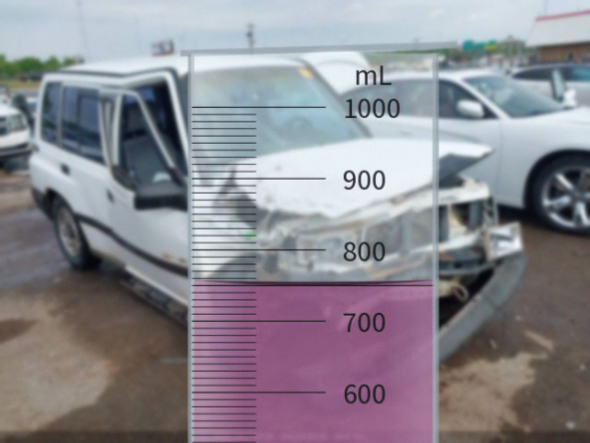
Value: 750 mL
